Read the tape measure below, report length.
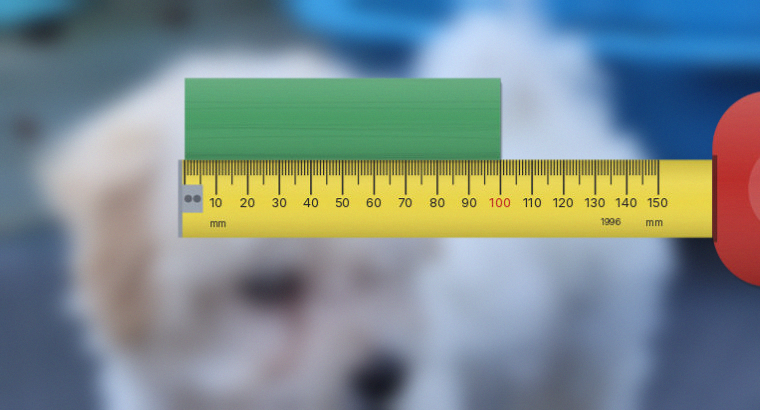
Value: 100 mm
